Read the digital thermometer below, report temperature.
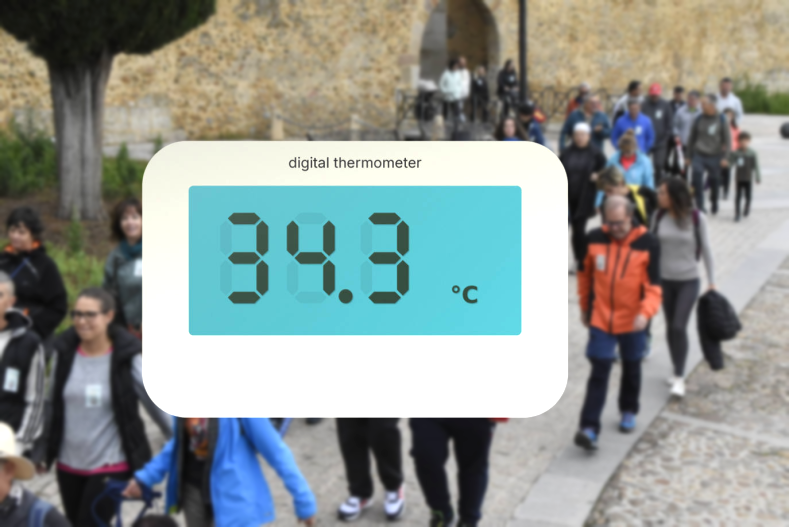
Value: 34.3 °C
